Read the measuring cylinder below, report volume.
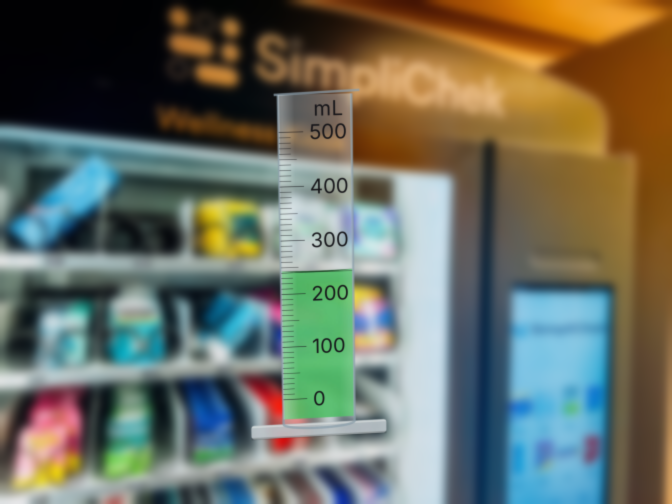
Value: 240 mL
